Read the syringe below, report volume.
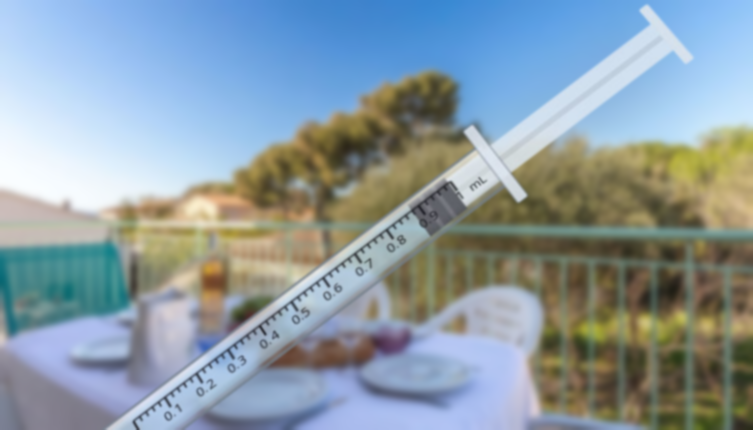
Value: 0.88 mL
